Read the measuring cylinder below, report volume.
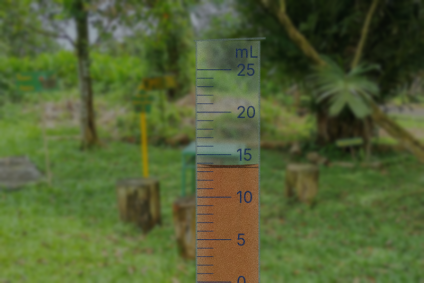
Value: 13.5 mL
